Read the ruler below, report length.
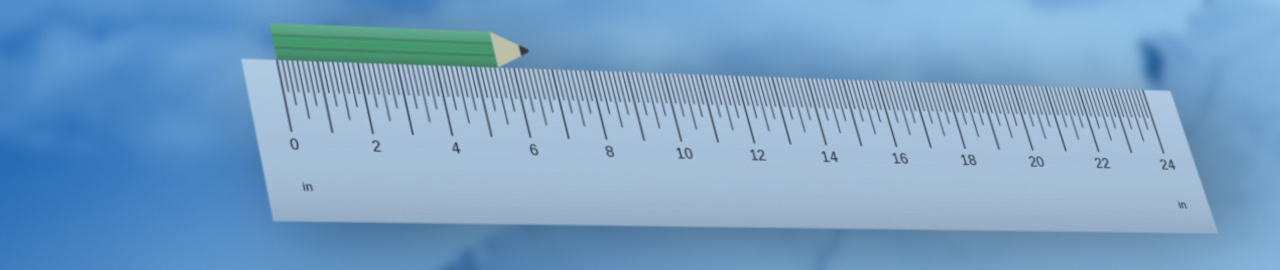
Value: 6.5 in
